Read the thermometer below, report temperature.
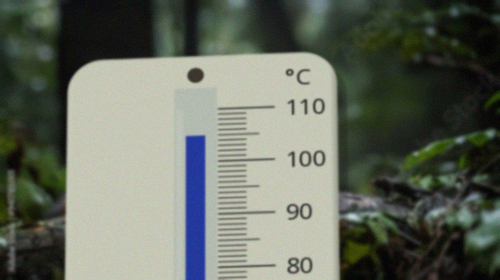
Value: 105 °C
